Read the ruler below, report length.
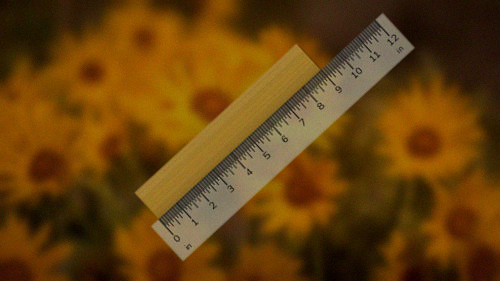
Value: 9 in
